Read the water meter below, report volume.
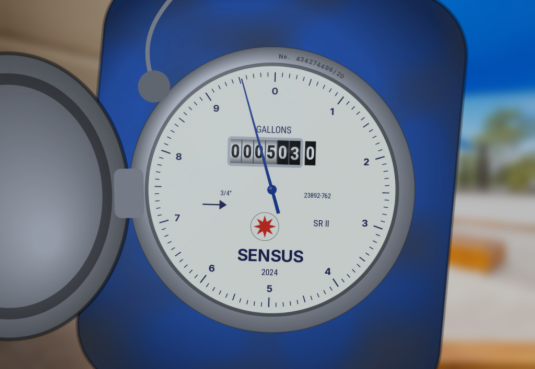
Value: 5029.5 gal
